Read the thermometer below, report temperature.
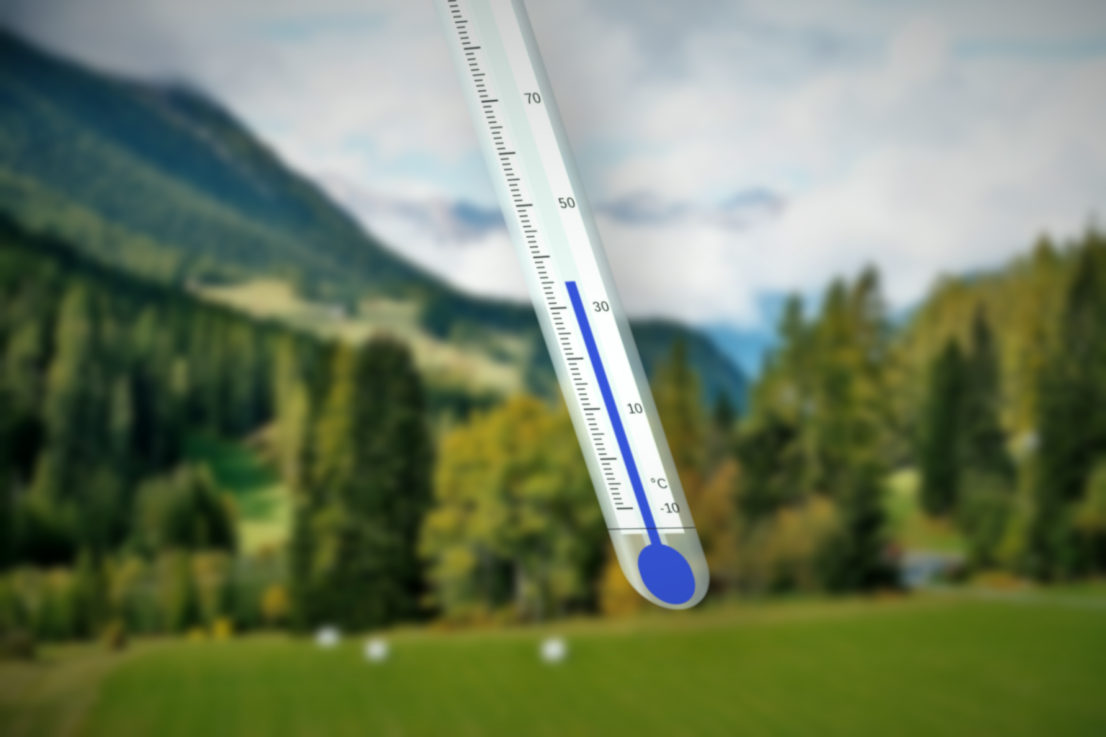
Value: 35 °C
